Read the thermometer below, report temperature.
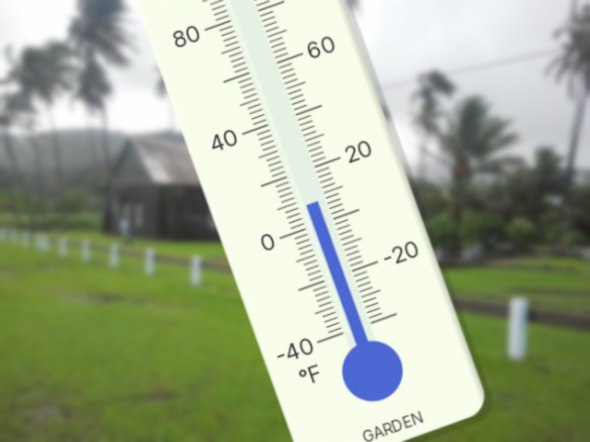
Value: 8 °F
